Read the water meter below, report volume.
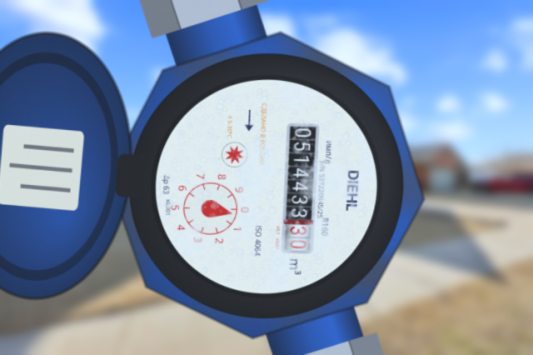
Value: 514433.300 m³
